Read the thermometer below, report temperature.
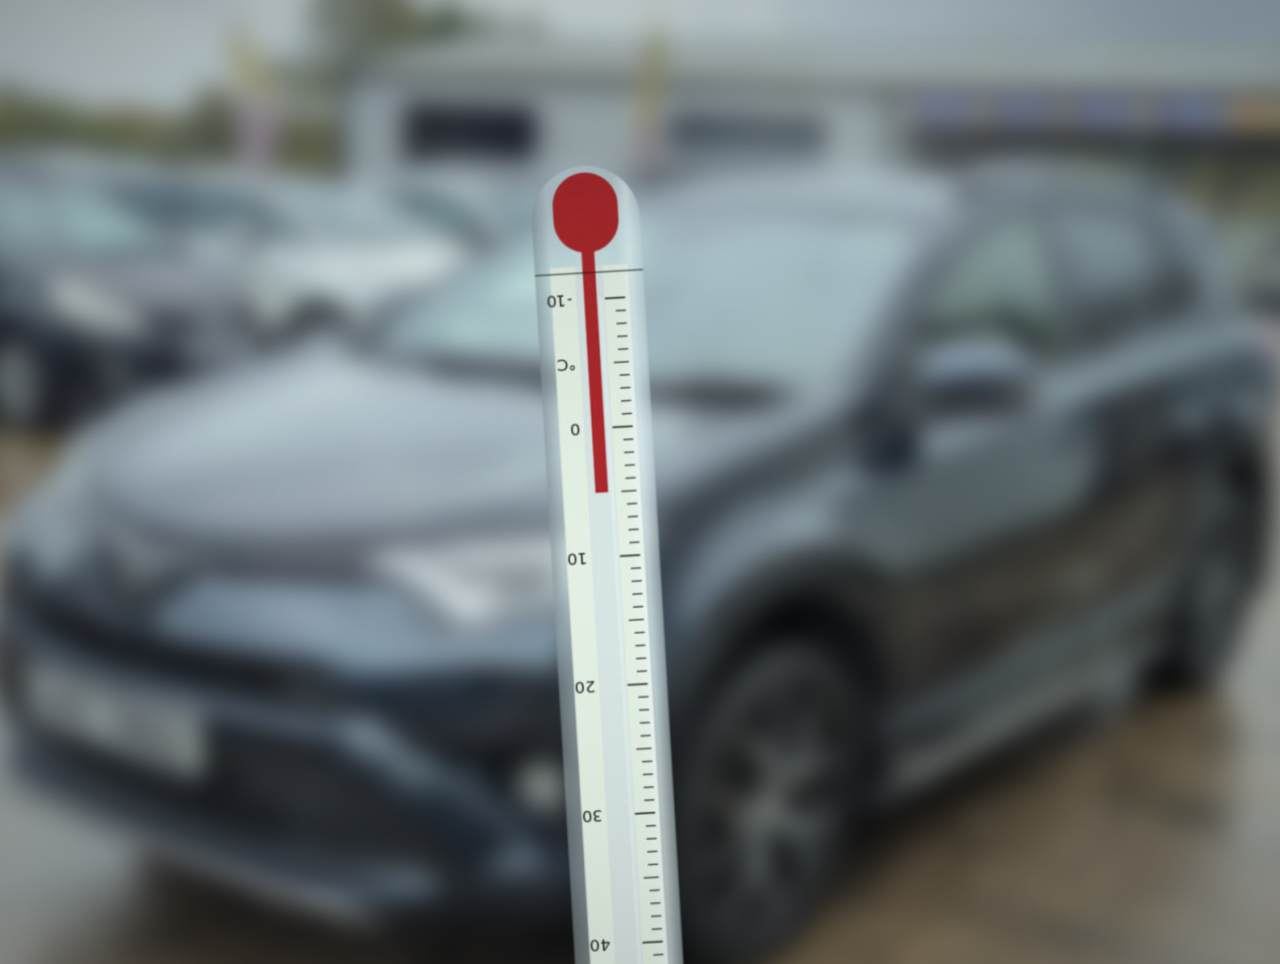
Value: 5 °C
